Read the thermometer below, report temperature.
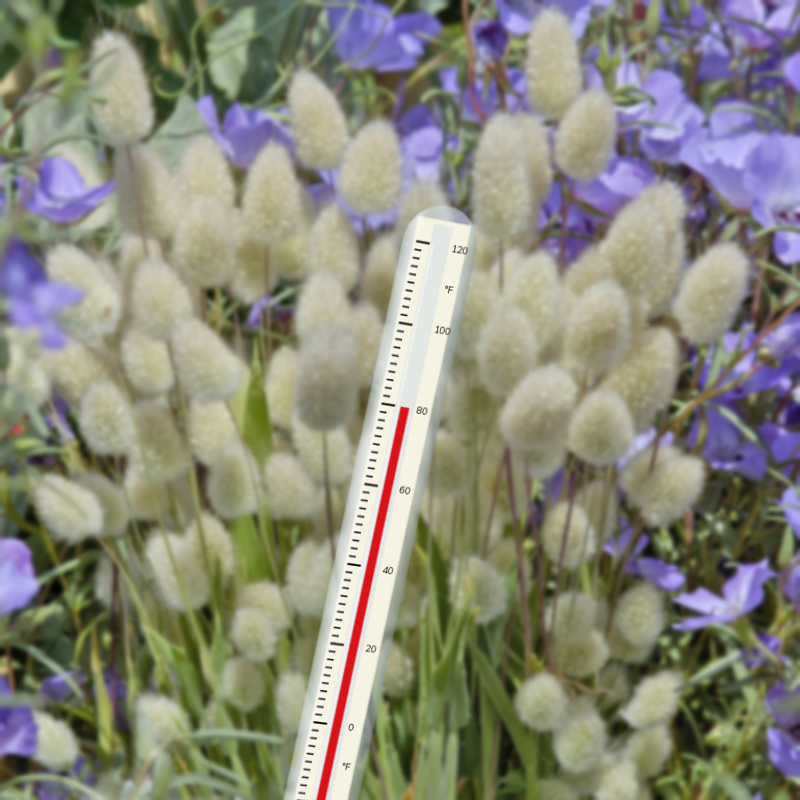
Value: 80 °F
